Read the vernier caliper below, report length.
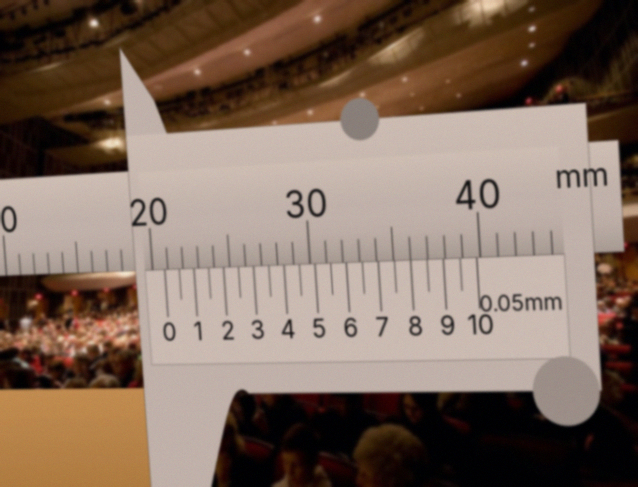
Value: 20.8 mm
